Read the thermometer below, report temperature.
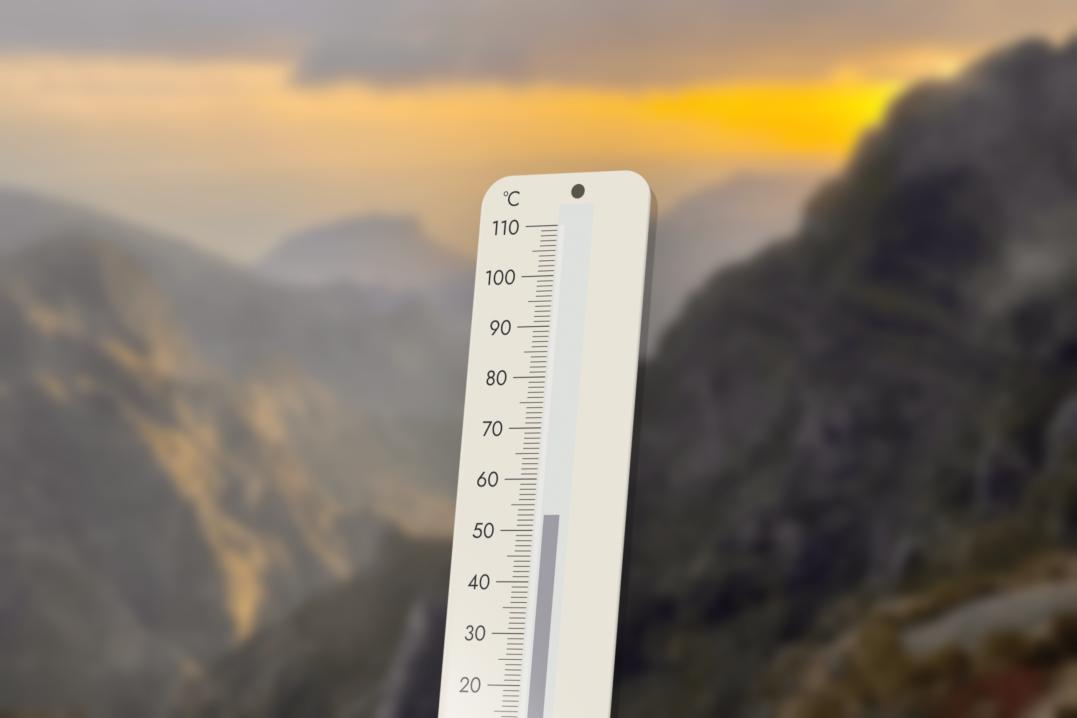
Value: 53 °C
